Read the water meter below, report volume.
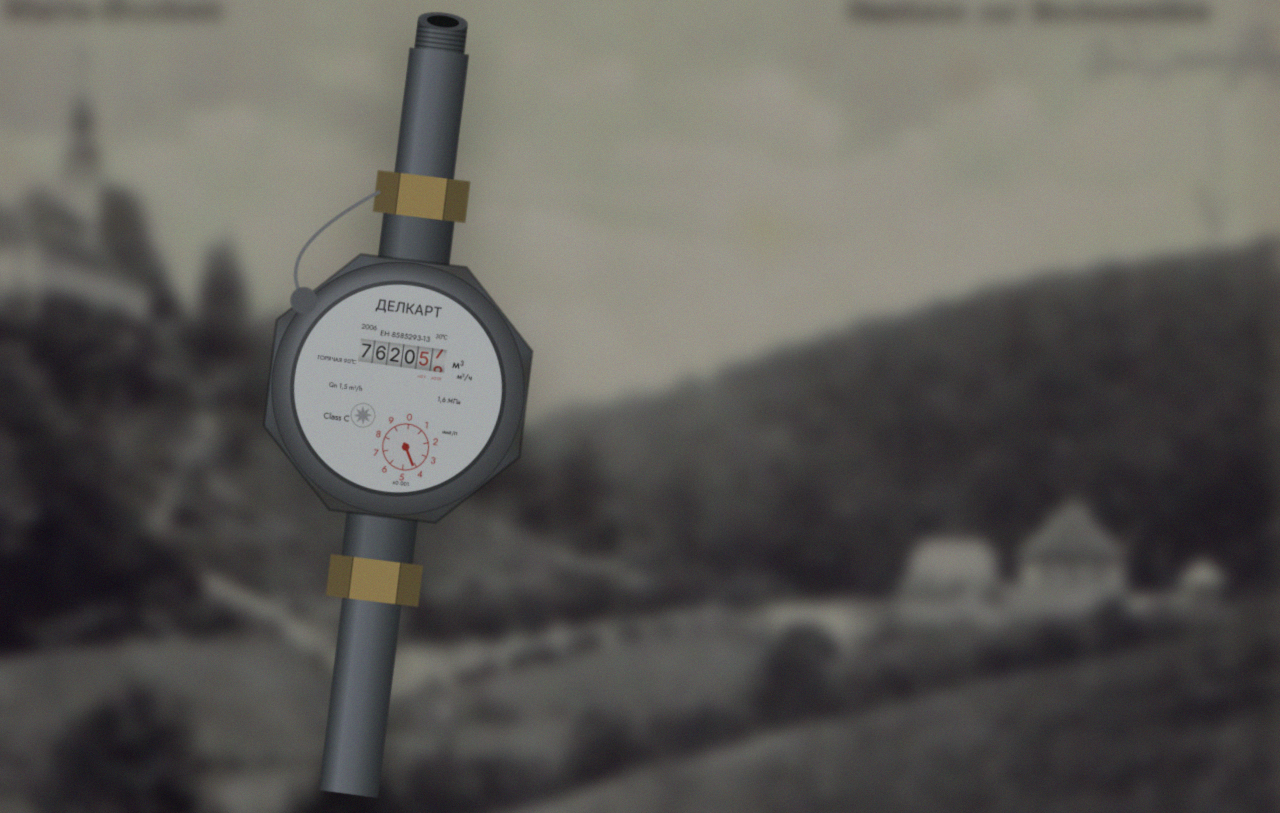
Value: 7620.574 m³
